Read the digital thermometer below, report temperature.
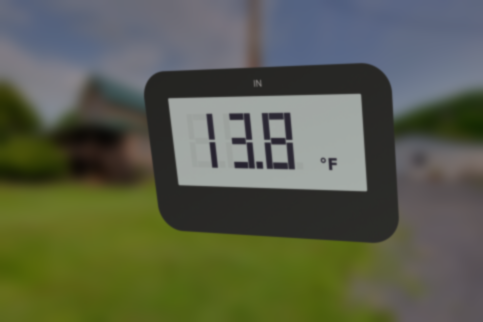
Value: 13.8 °F
